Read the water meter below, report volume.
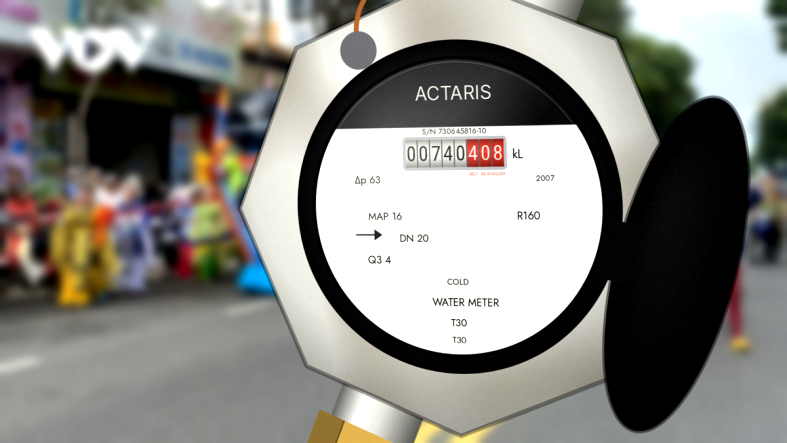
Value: 740.408 kL
